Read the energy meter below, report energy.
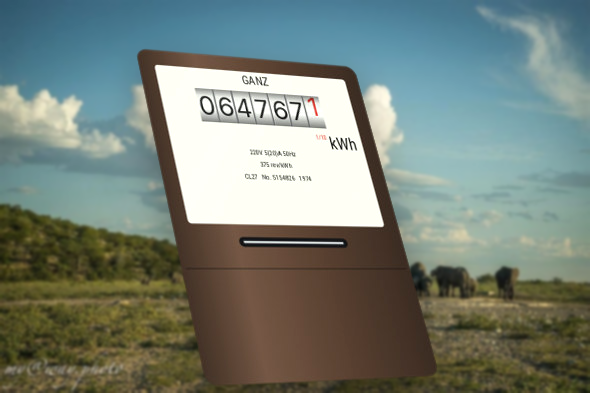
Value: 64767.1 kWh
